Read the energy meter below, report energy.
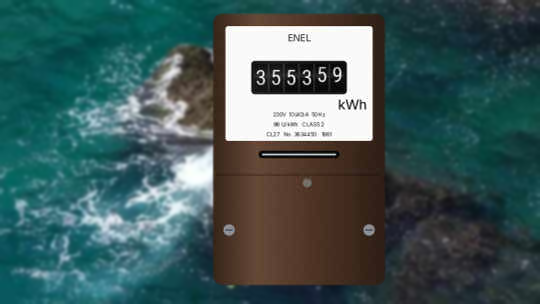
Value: 355359 kWh
